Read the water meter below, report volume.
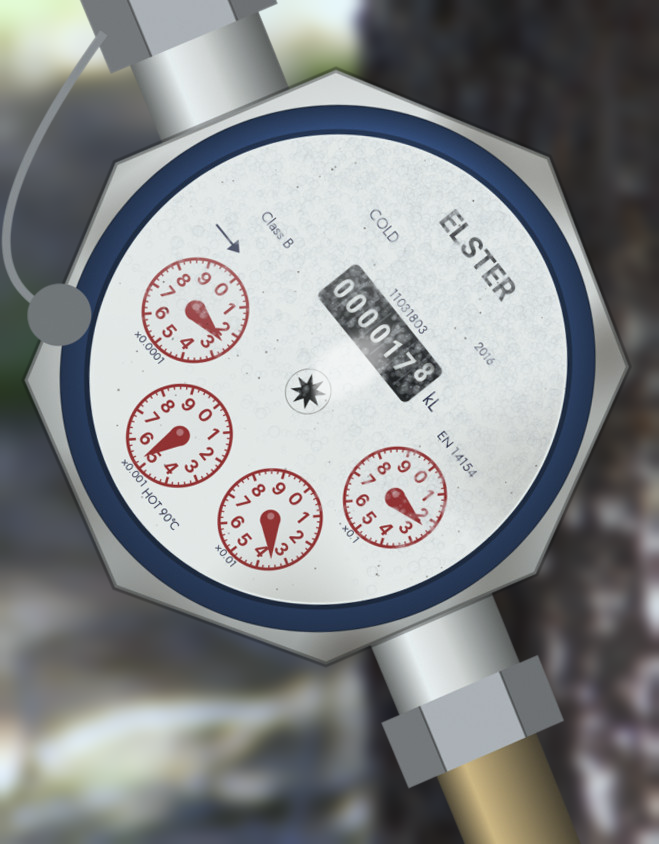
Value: 178.2352 kL
